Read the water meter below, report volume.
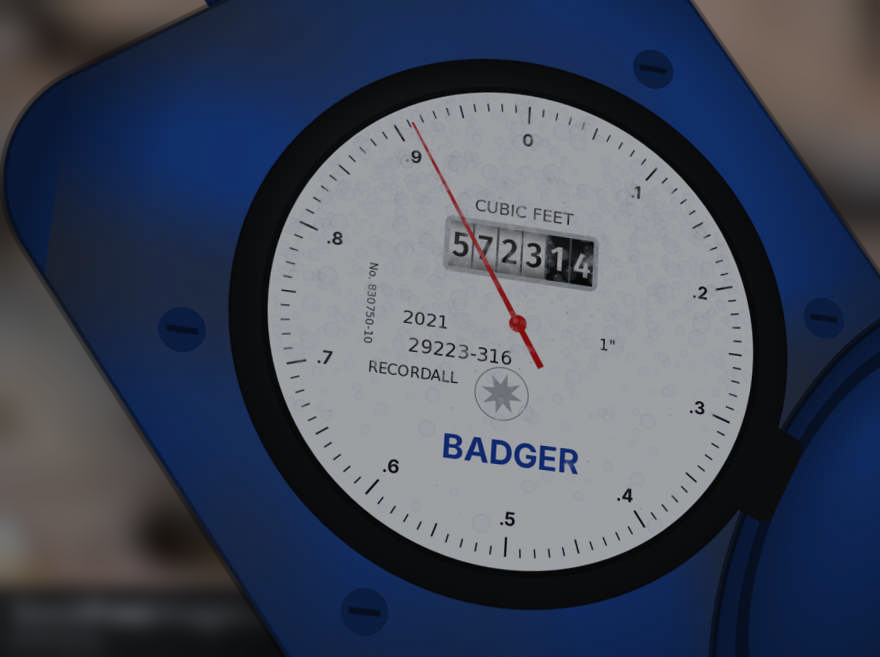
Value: 572313.91 ft³
